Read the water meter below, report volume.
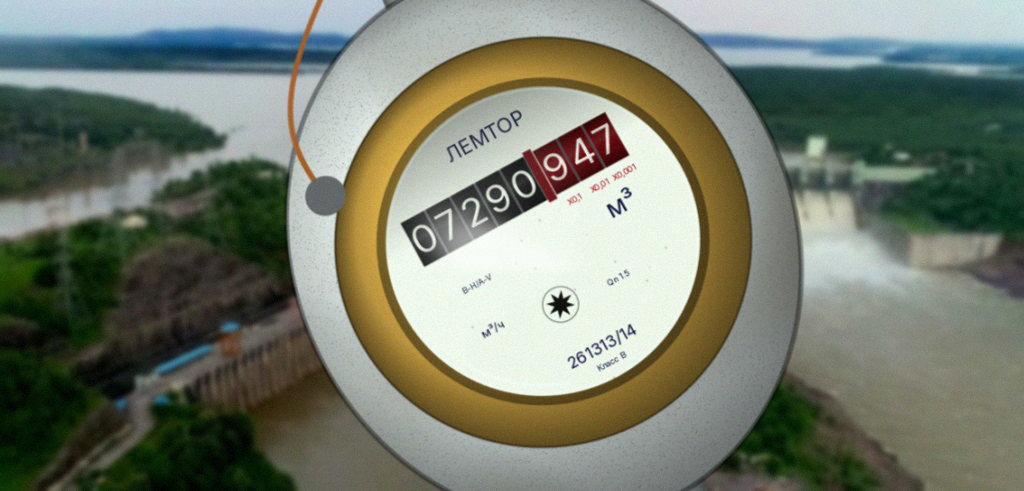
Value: 7290.947 m³
